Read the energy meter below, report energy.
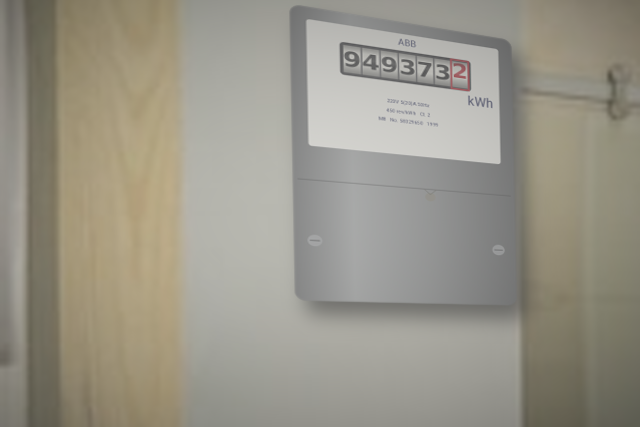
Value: 949373.2 kWh
